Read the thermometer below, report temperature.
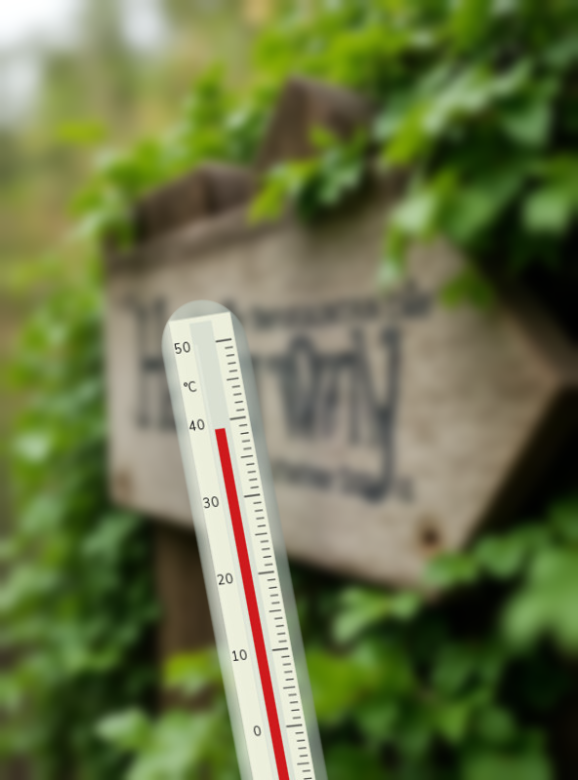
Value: 39 °C
